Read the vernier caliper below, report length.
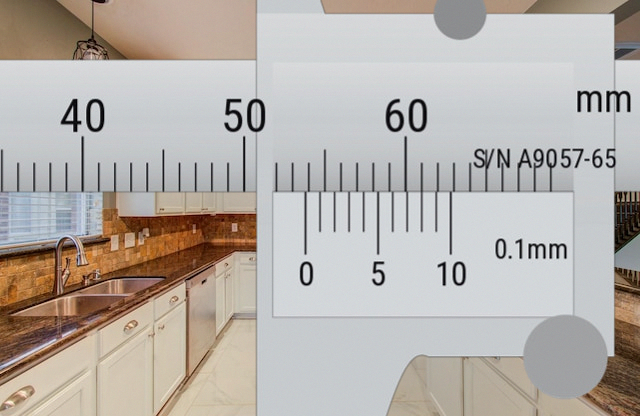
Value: 53.8 mm
